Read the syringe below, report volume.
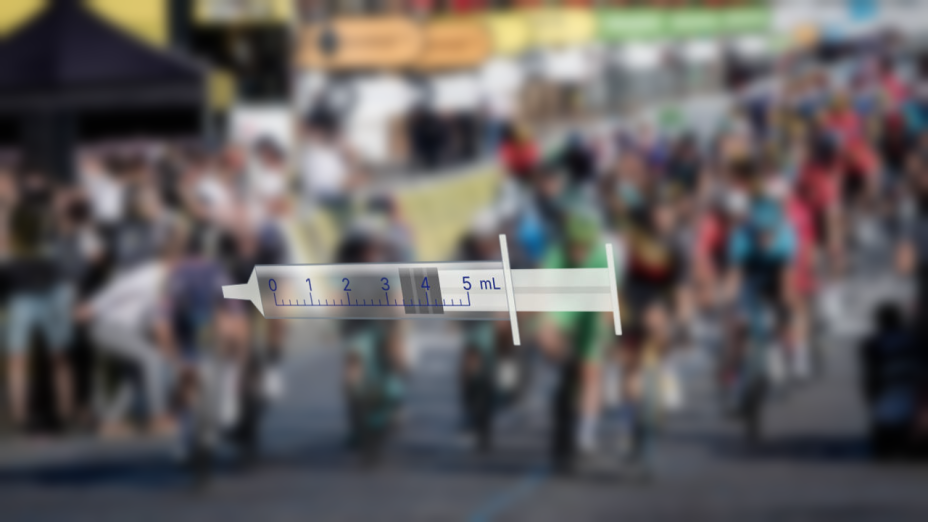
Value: 3.4 mL
